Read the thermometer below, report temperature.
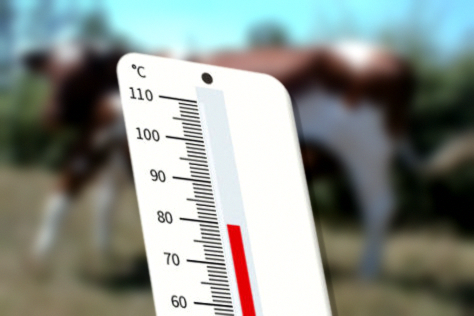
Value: 80 °C
